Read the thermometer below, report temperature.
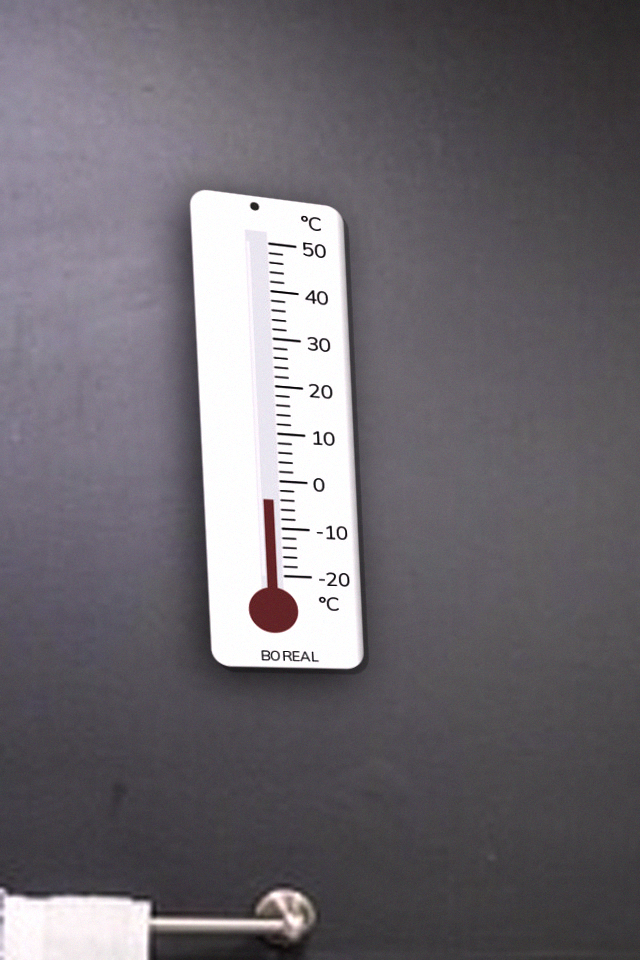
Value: -4 °C
